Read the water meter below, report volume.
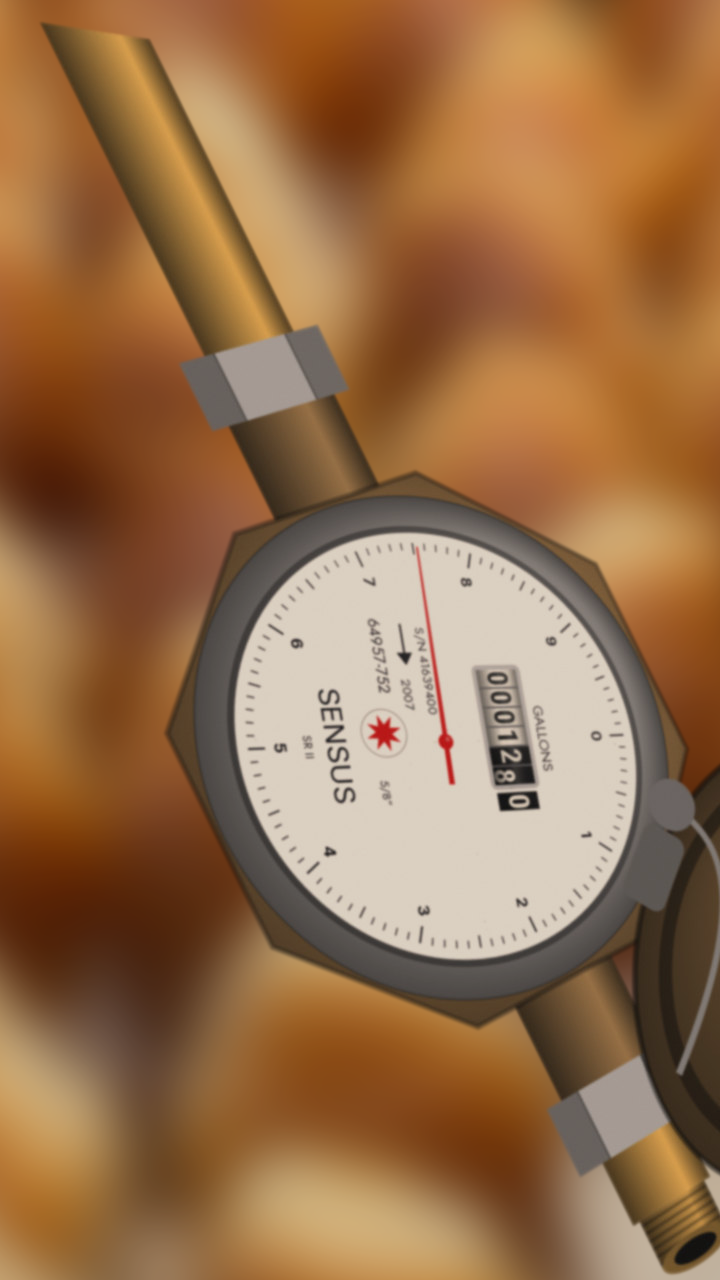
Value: 1277.5 gal
